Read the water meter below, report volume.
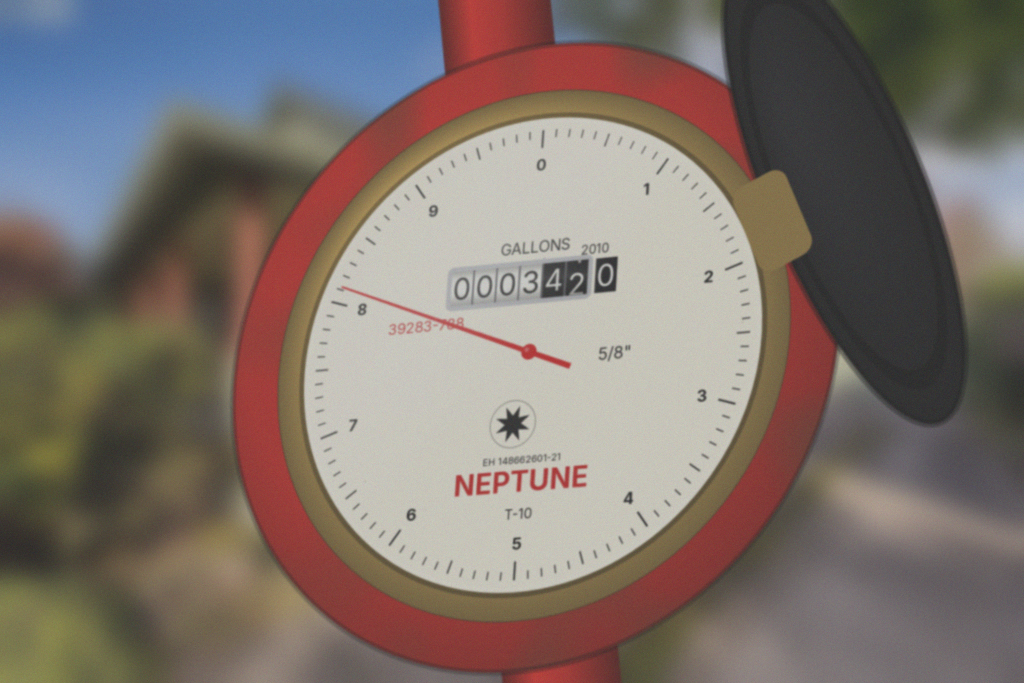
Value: 3418.1 gal
